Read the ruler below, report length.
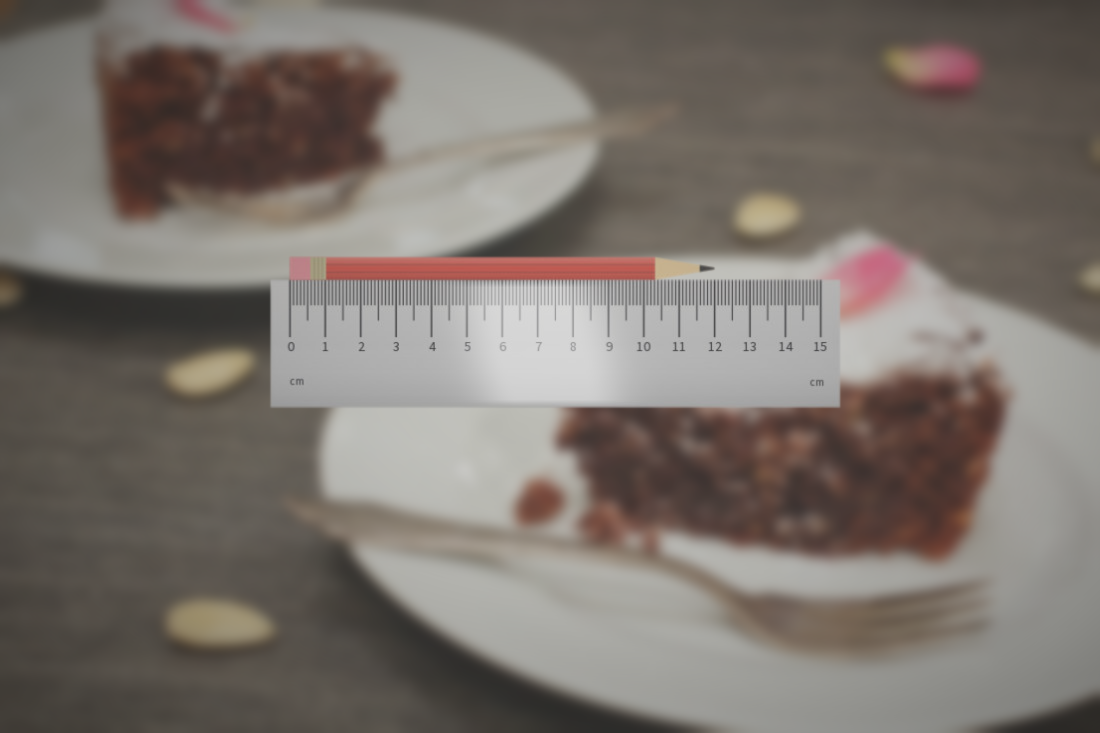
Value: 12 cm
